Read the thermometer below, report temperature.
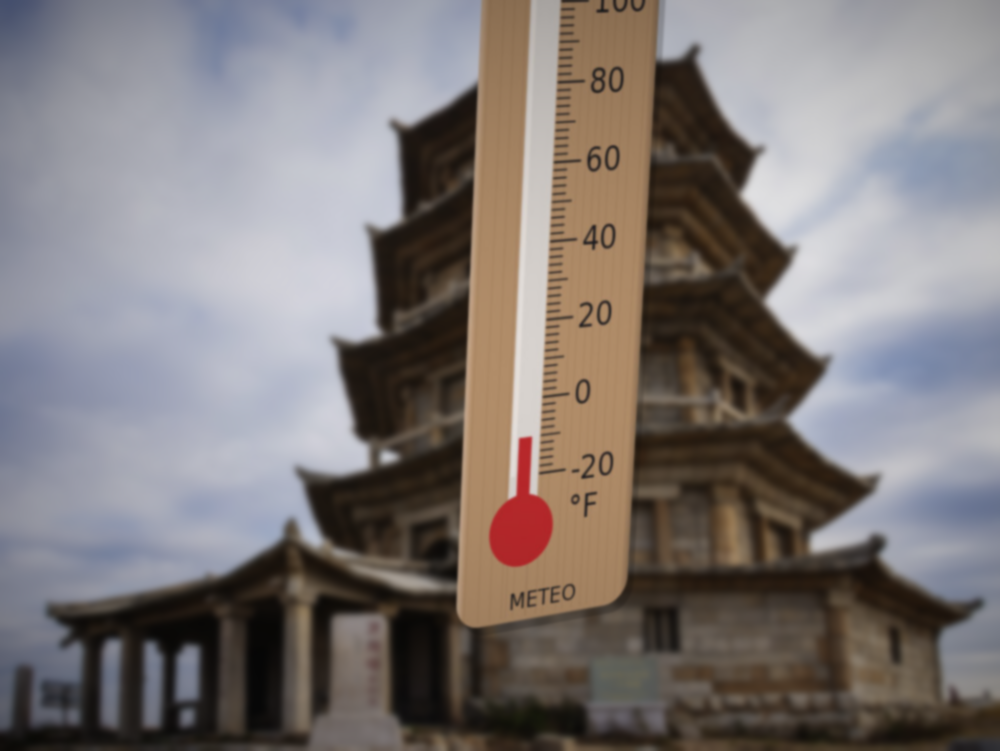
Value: -10 °F
